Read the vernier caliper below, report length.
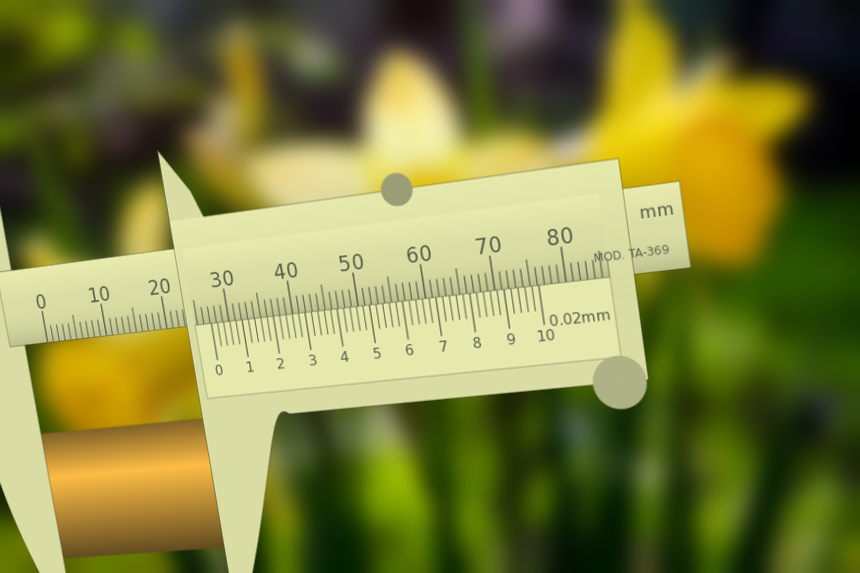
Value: 27.2 mm
